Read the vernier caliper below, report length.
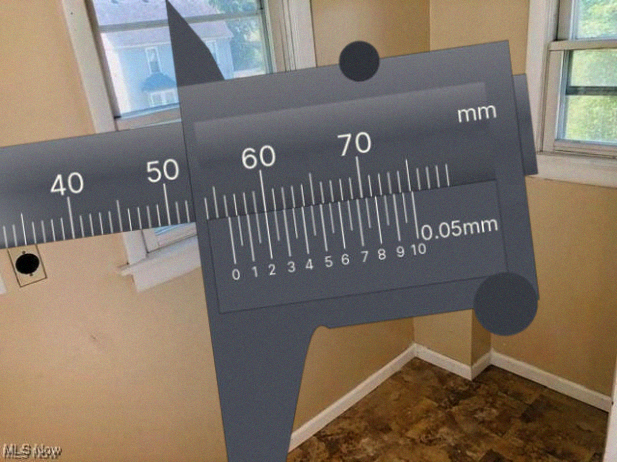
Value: 56.2 mm
